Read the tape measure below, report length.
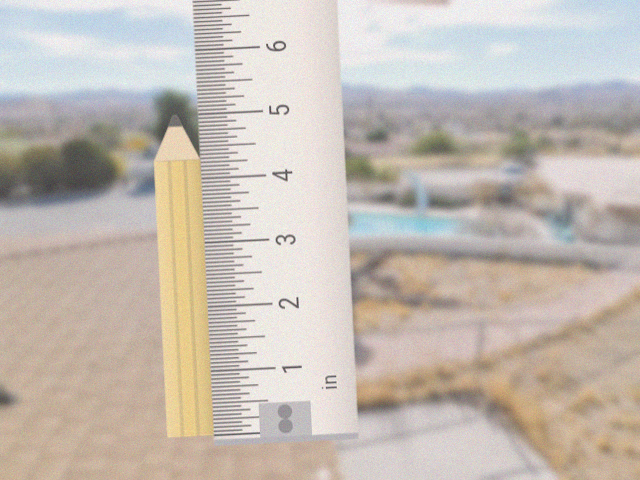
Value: 5 in
